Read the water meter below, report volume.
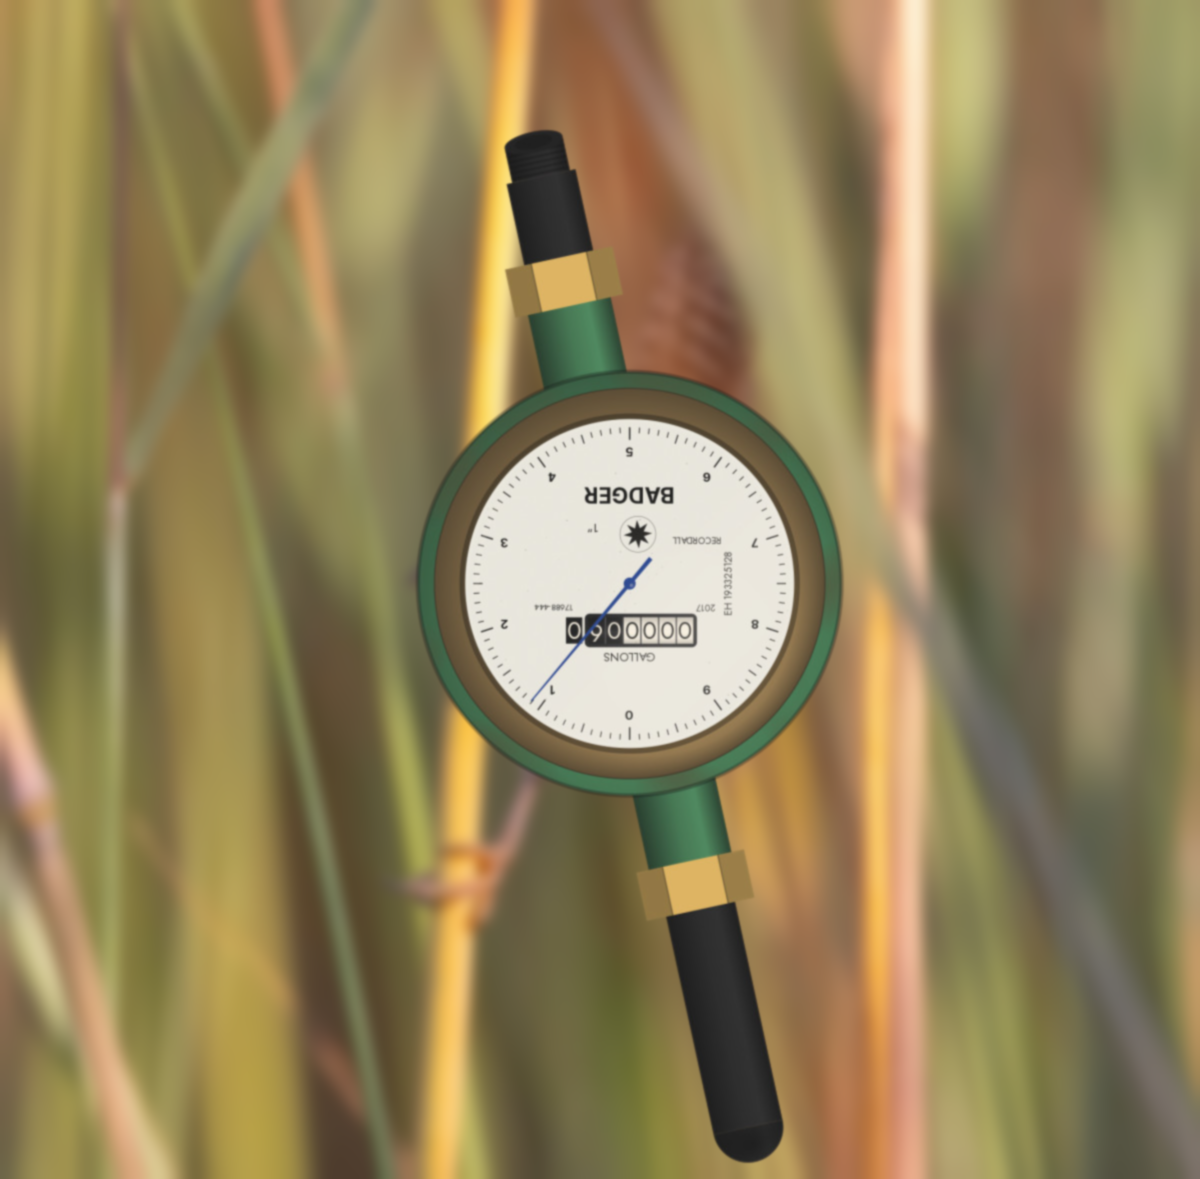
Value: 61.1 gal
